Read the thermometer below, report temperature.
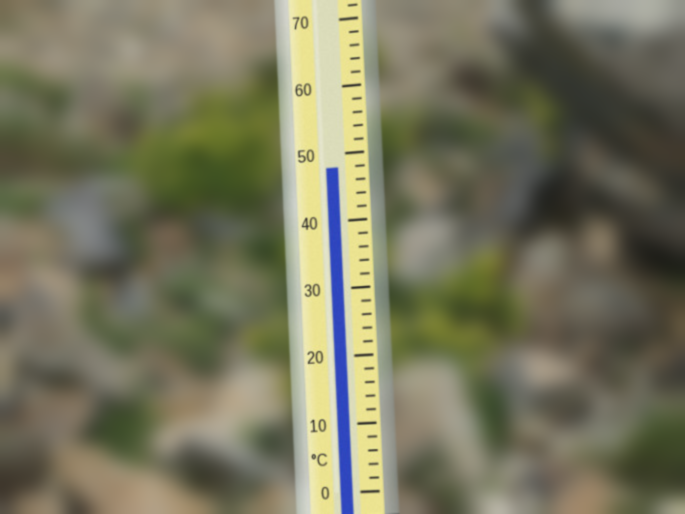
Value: 48 °C
